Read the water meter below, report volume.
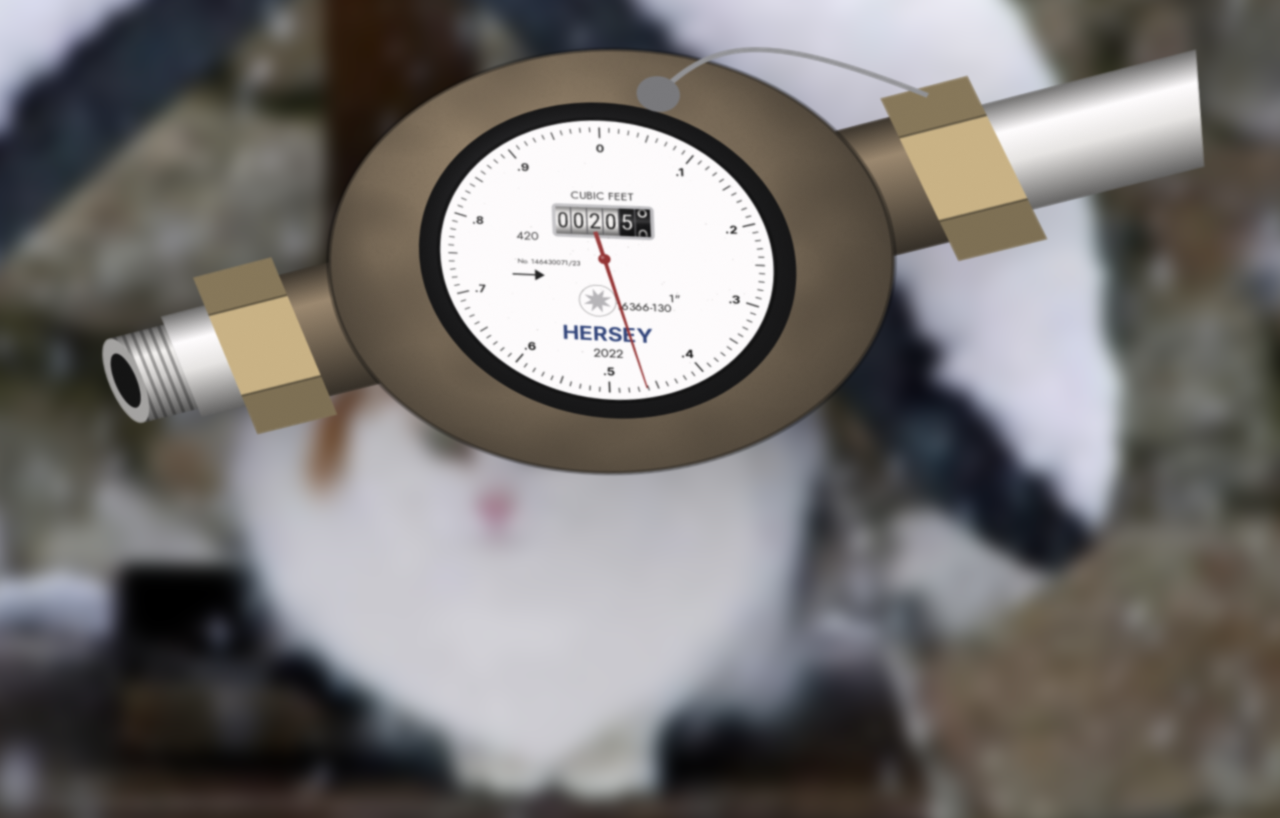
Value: 2058.46 ft³
